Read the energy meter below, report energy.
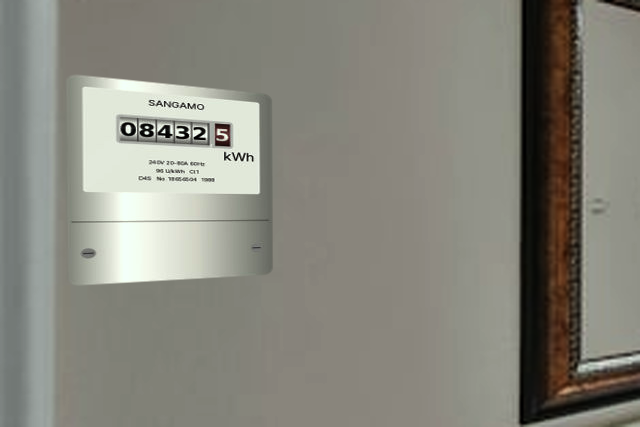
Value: 8432.5 kWh
